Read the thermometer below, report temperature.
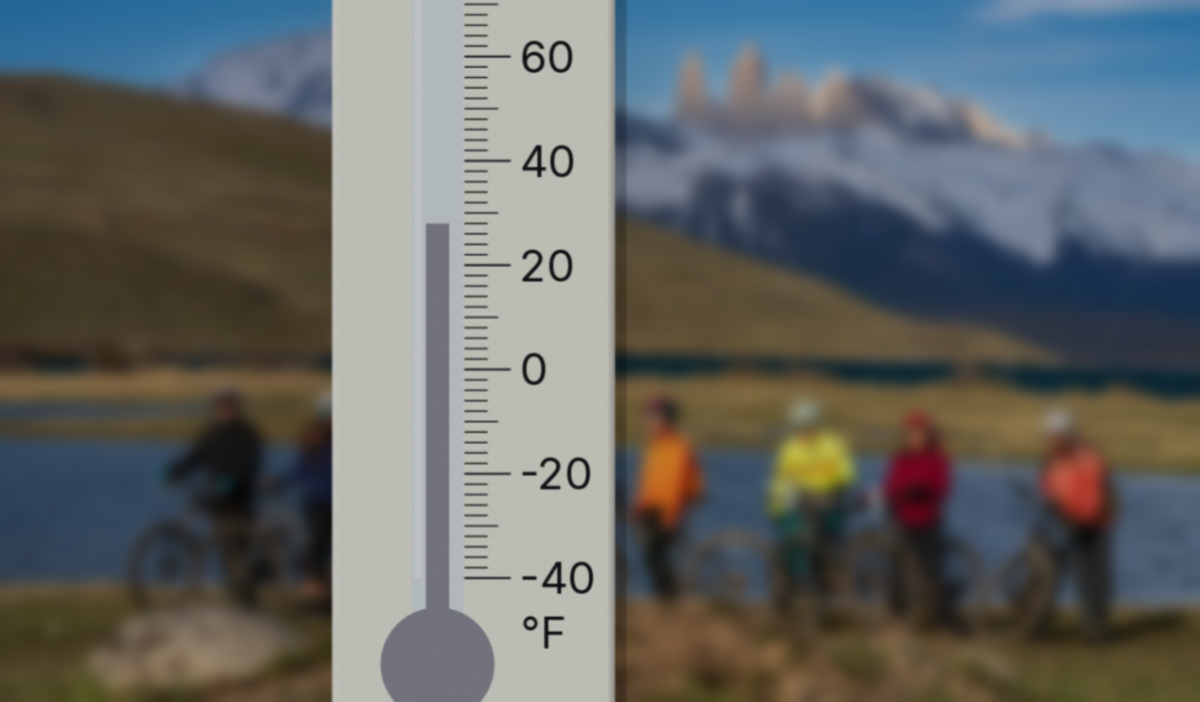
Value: 28 °F
